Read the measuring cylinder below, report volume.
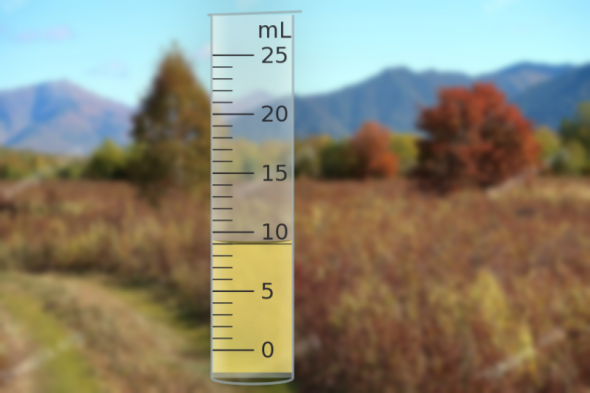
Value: 9 mL
